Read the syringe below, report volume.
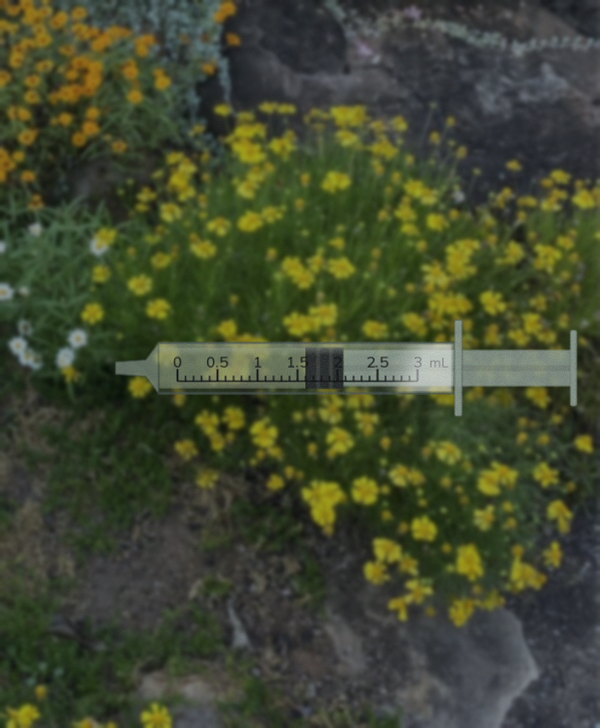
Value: 1.6 mL
